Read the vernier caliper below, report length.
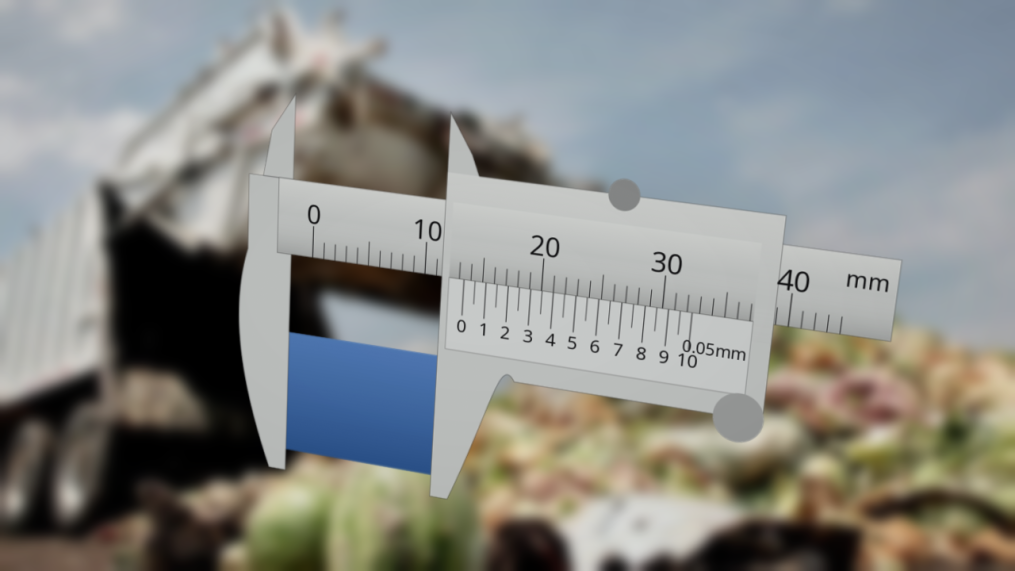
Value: 13.4 mm
